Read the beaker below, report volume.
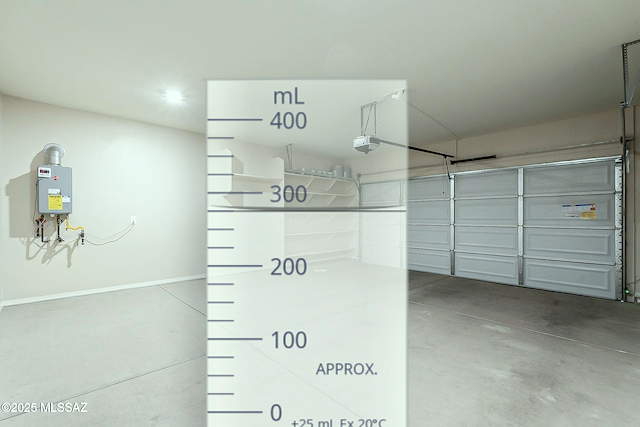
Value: 275 mL
